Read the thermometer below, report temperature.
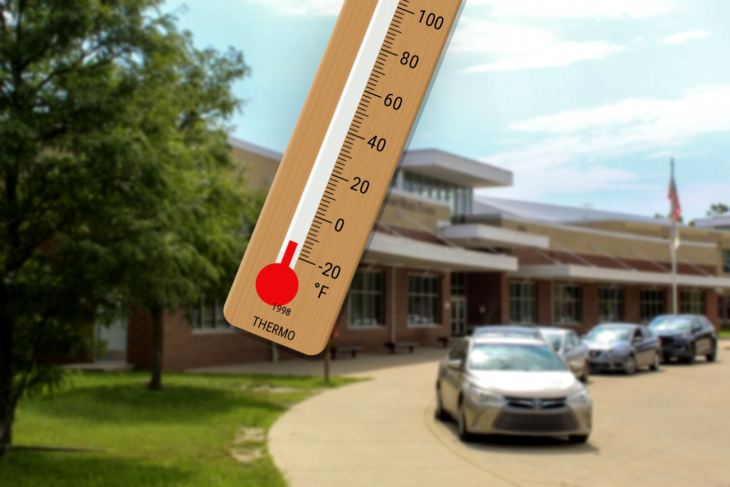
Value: -14 °F
